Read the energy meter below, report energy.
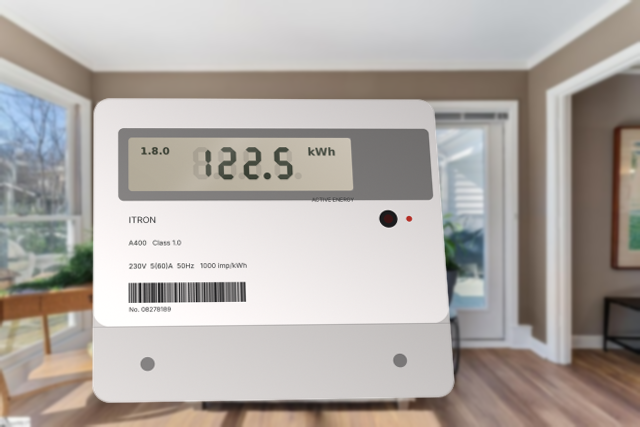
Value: 122.5 kWh
